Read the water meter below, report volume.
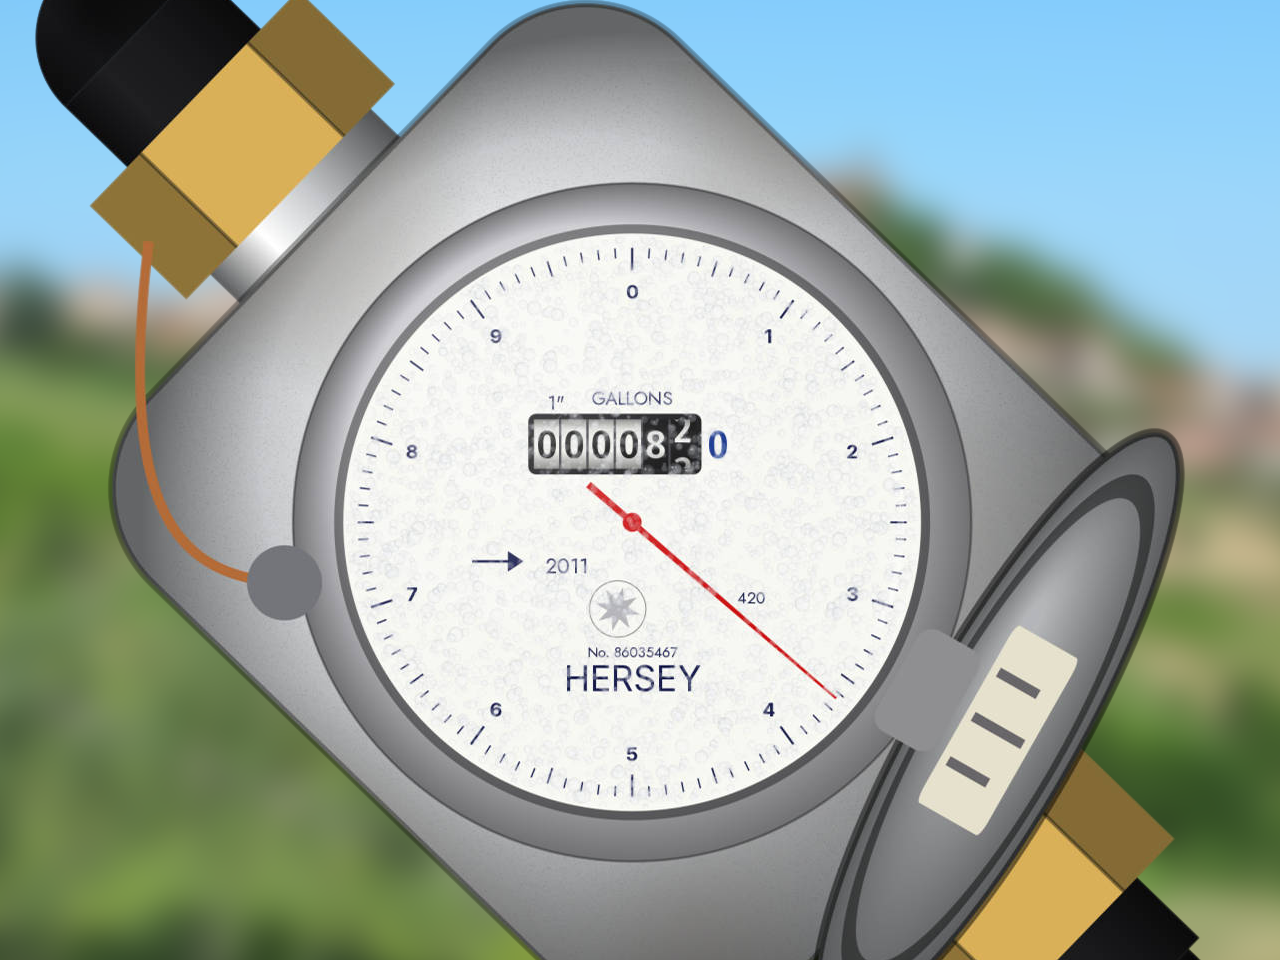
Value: 823.6 gal
